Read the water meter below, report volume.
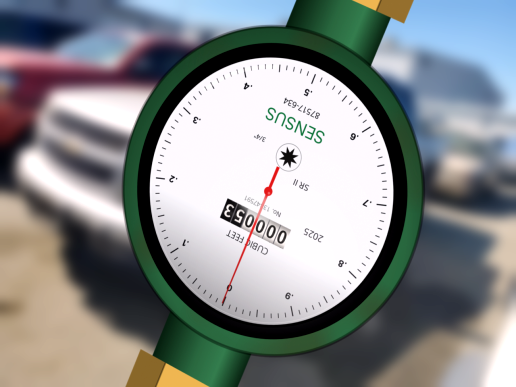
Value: 53.00 ft³
